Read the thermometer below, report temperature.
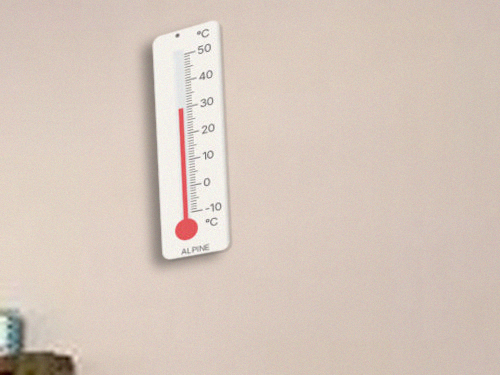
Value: 30 °C
